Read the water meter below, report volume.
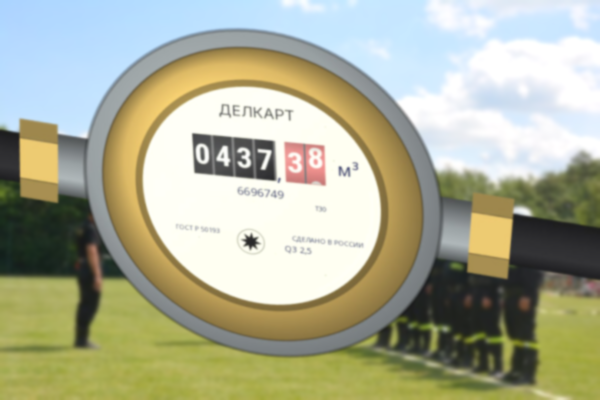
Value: 437.38 m³
